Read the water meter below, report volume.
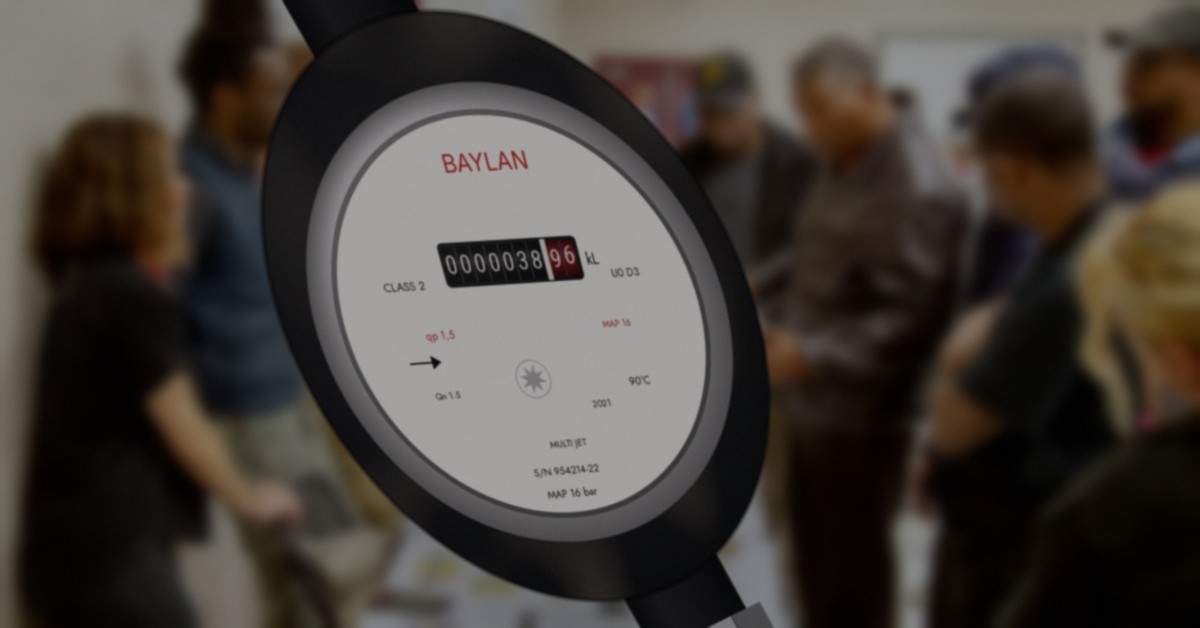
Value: 38.96 kL
